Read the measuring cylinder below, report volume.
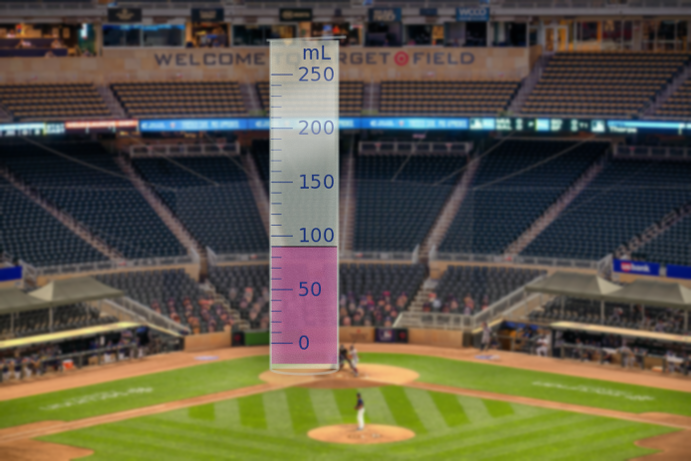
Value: 90 mL
